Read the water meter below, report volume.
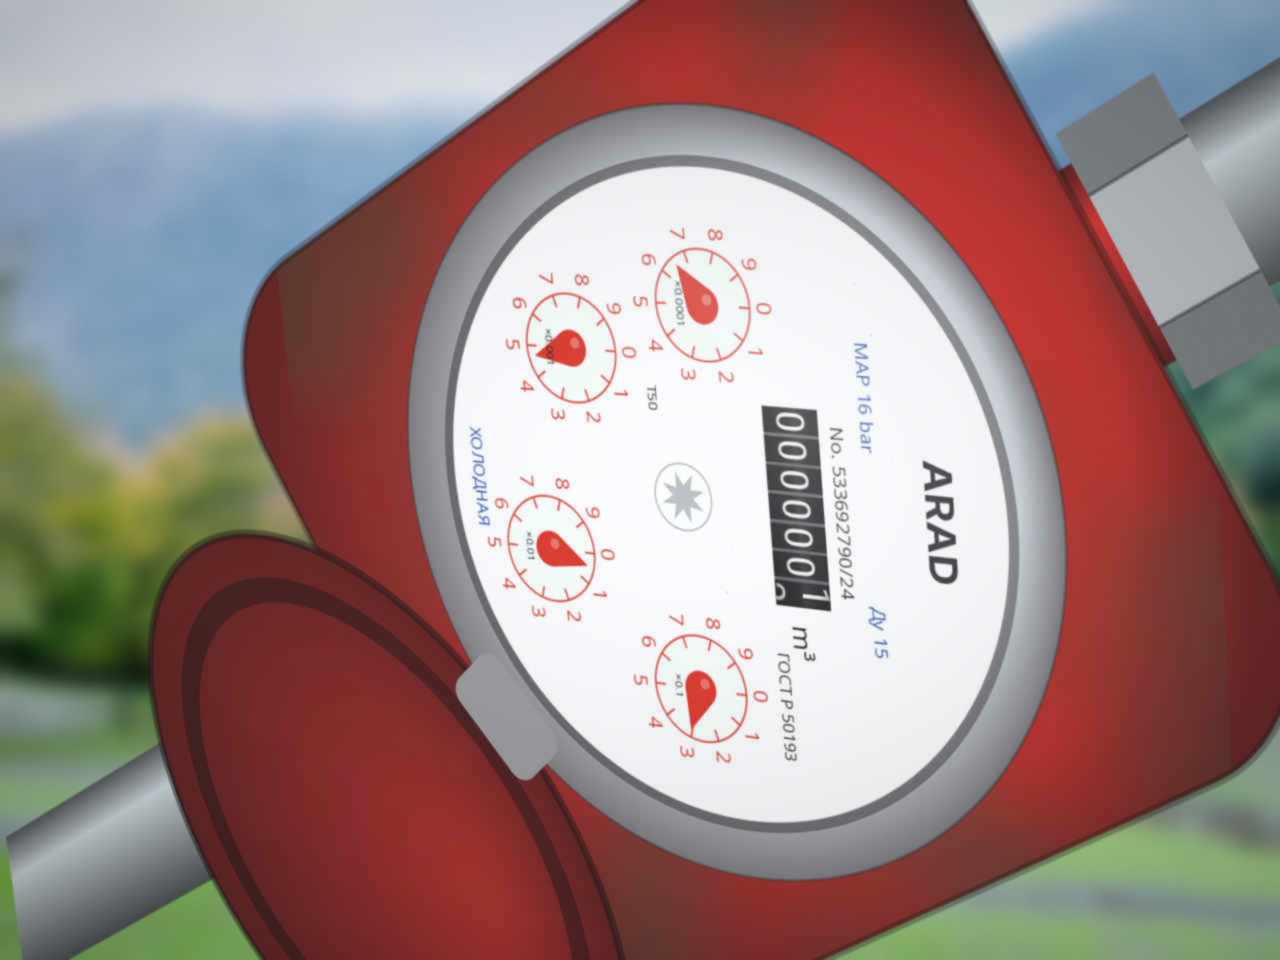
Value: 1.3046 m³
